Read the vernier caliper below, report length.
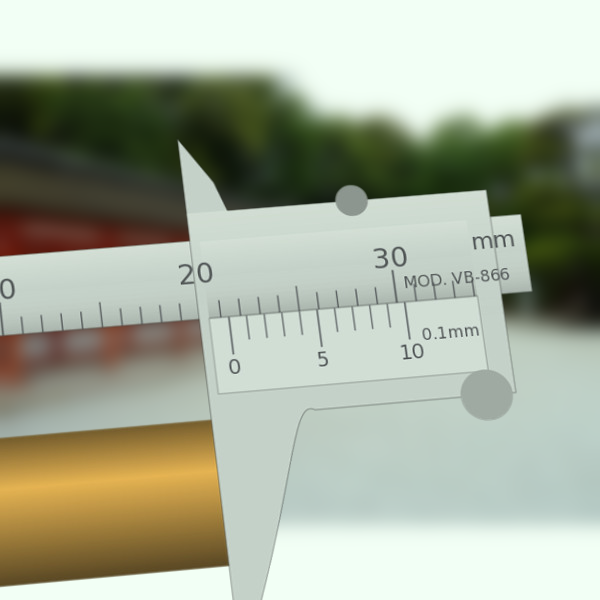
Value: 21.4 mm
